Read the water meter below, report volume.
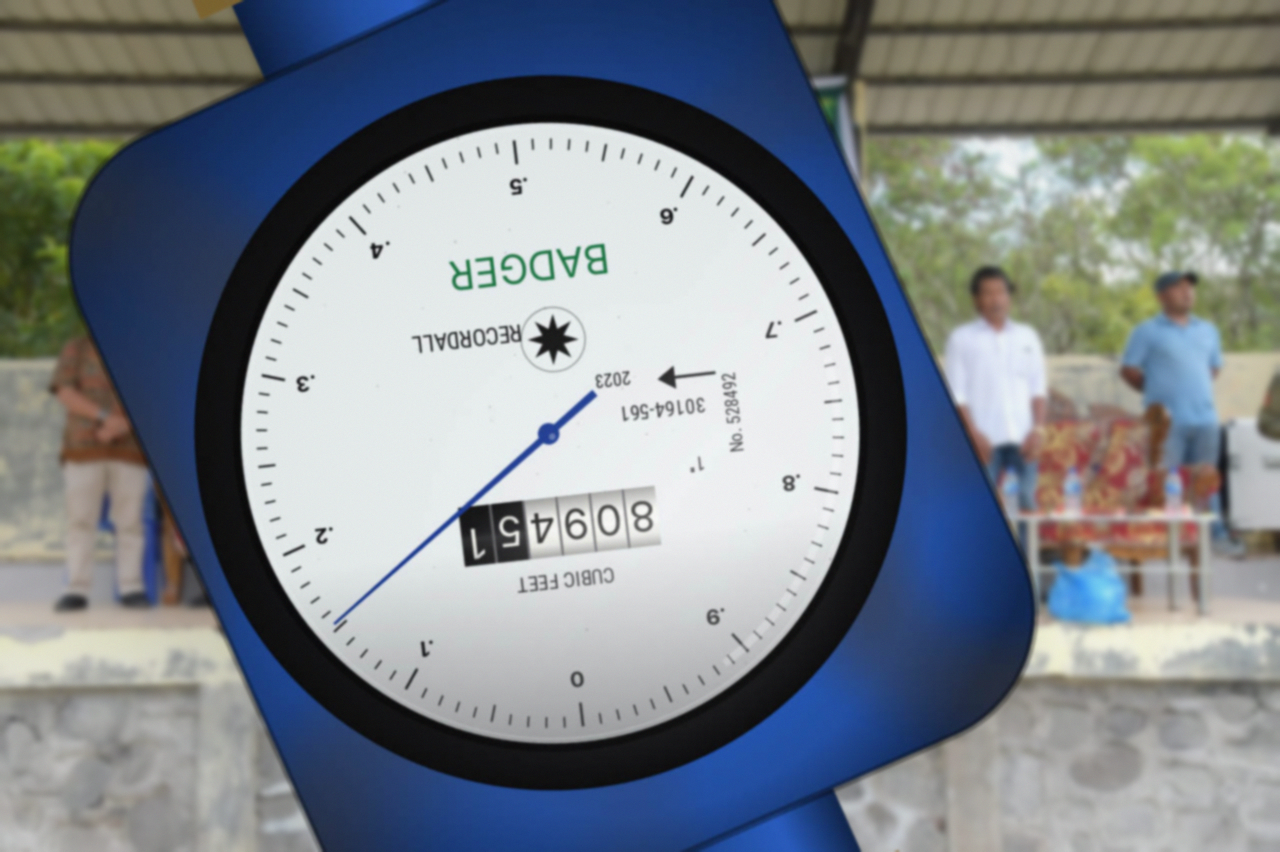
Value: 809451.15 ft³
